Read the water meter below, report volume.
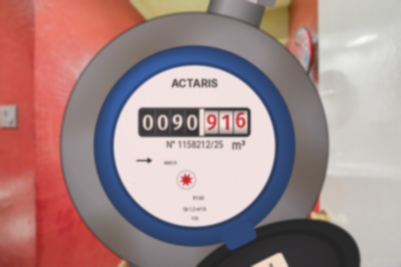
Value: 90.916 m³
